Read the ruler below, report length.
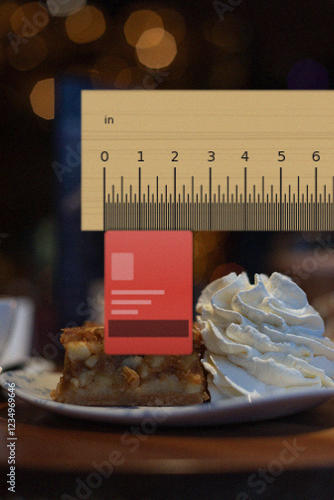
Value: 2.5 in
